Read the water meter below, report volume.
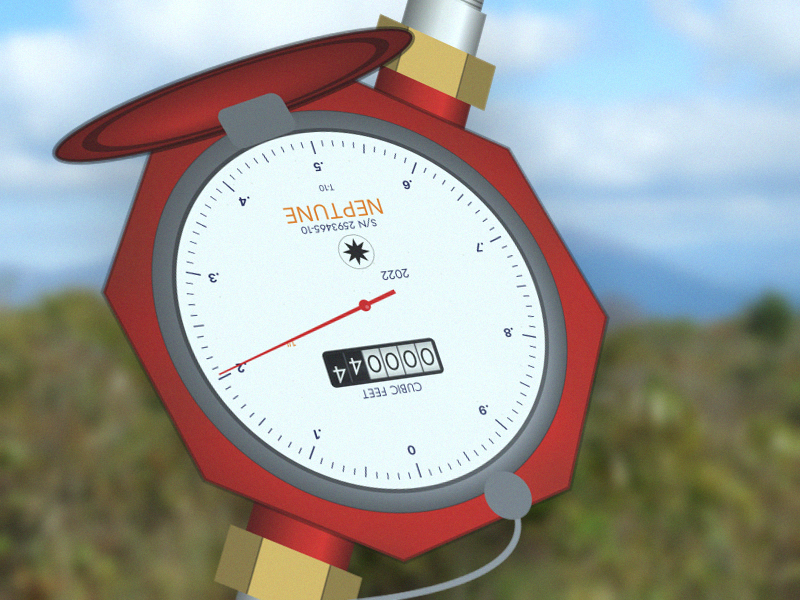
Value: 44.20 ft³
